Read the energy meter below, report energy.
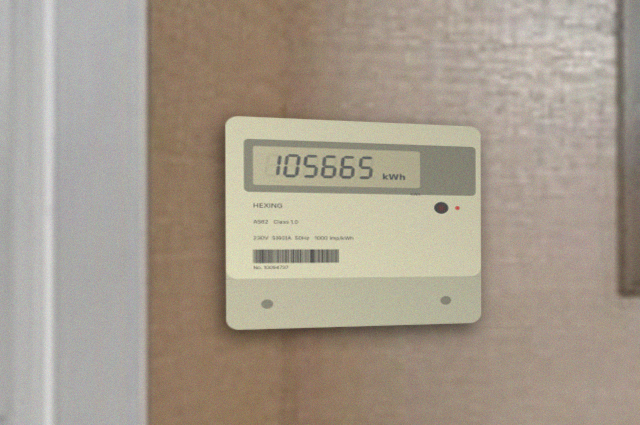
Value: 105665 kWh
